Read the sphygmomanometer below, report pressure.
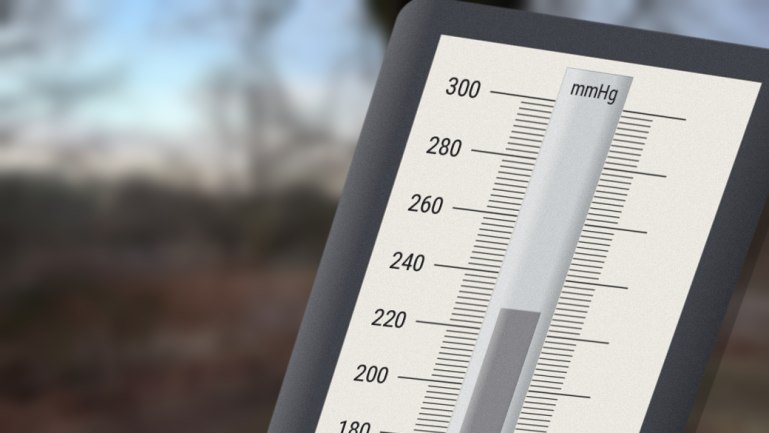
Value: 228 mmHg
